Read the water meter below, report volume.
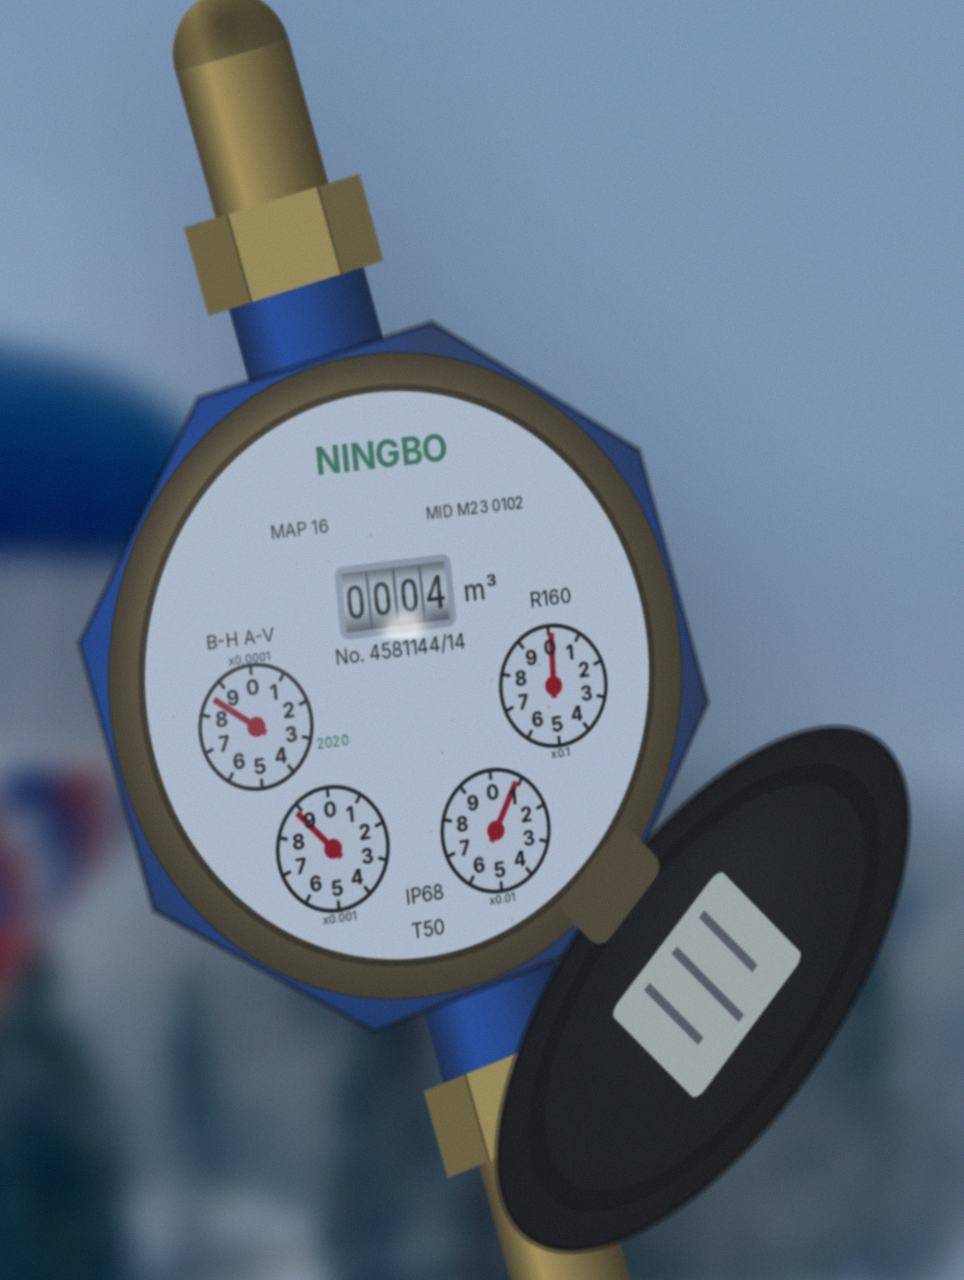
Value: 4.0088 m³
